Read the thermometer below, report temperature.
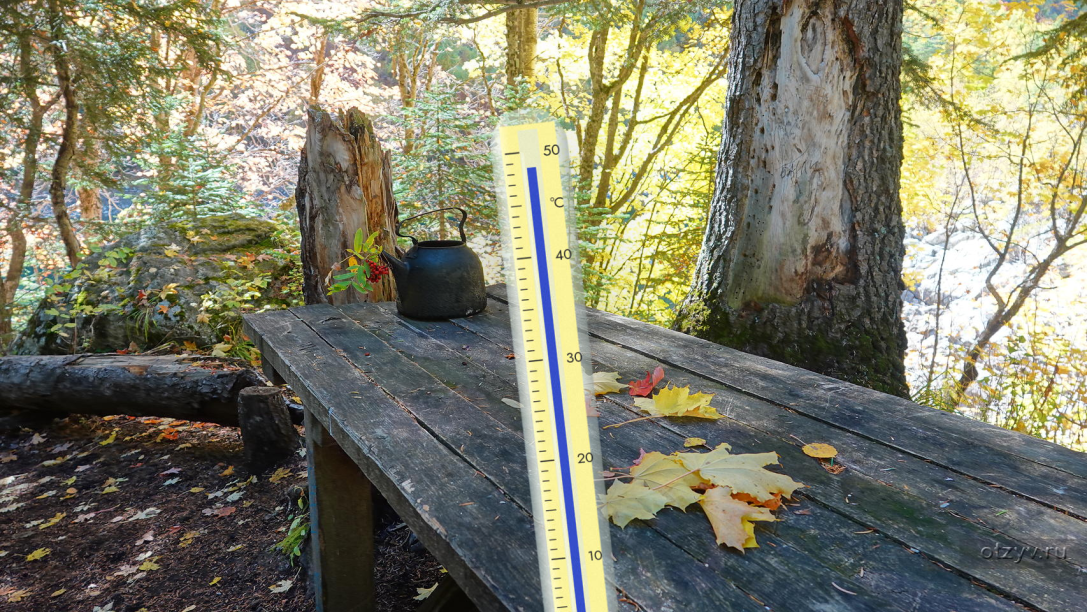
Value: 48.5 °C
